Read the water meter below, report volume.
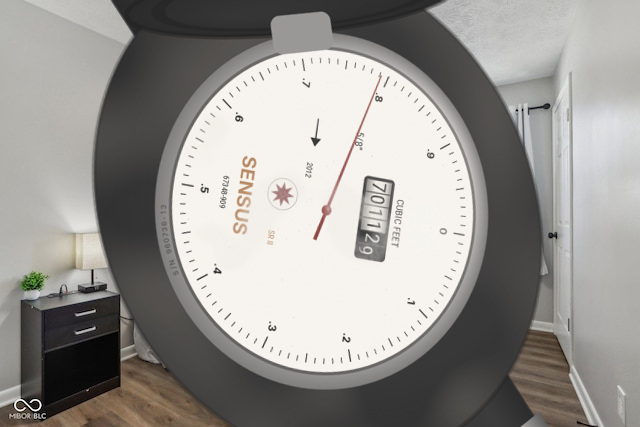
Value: 701128.79 ft³
